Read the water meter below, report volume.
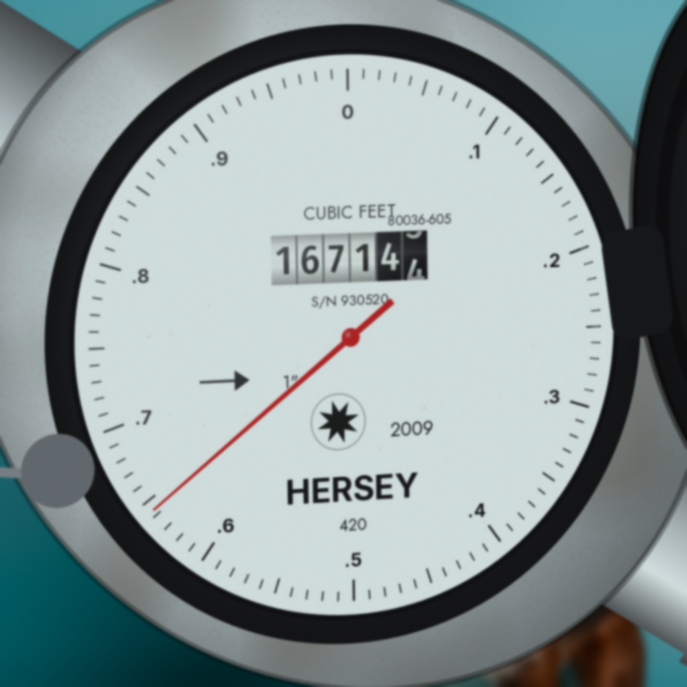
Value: 167143.64 ft³
